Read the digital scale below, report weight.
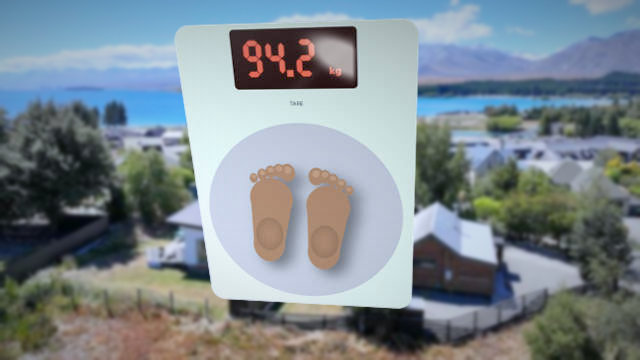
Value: 94.2 kg
